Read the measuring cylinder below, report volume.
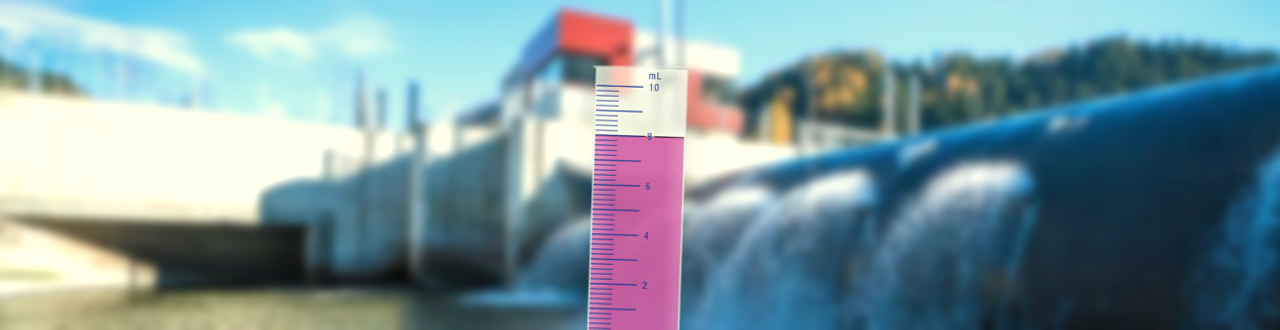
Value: 8 mL
